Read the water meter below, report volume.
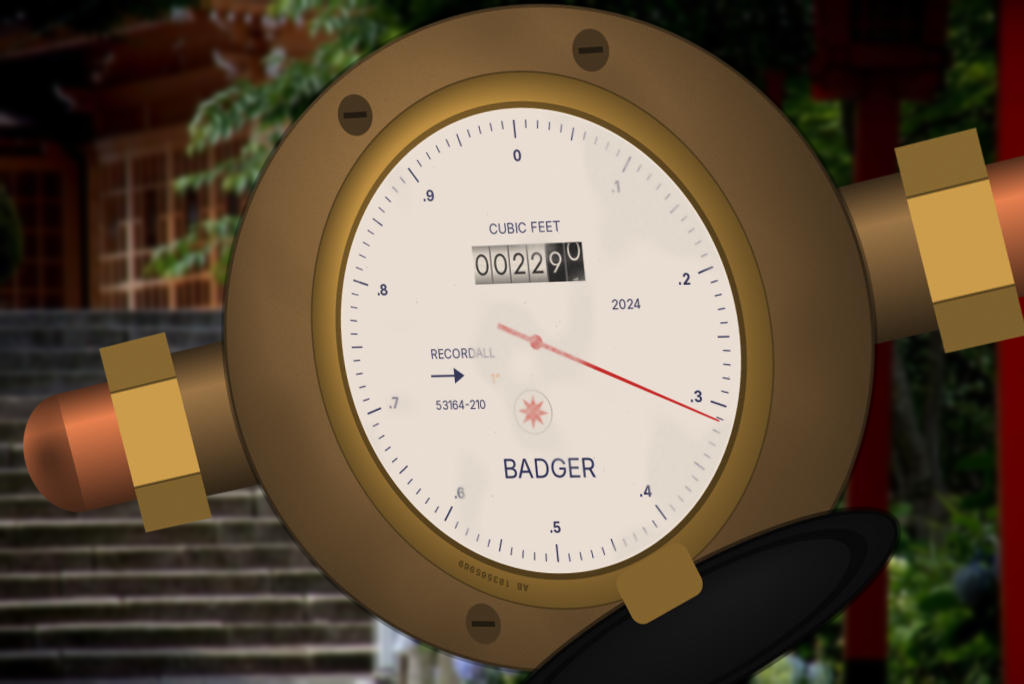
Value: 2290.31 ft³
